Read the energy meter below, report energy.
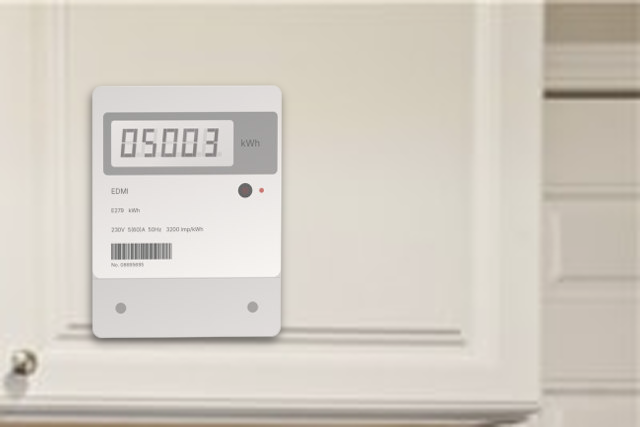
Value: 5003 kWh
